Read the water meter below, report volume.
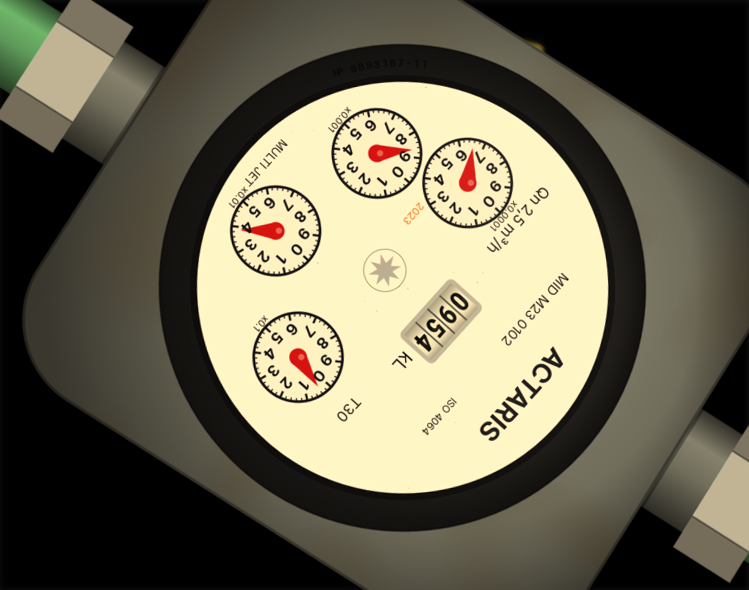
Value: 954.0386 kL
